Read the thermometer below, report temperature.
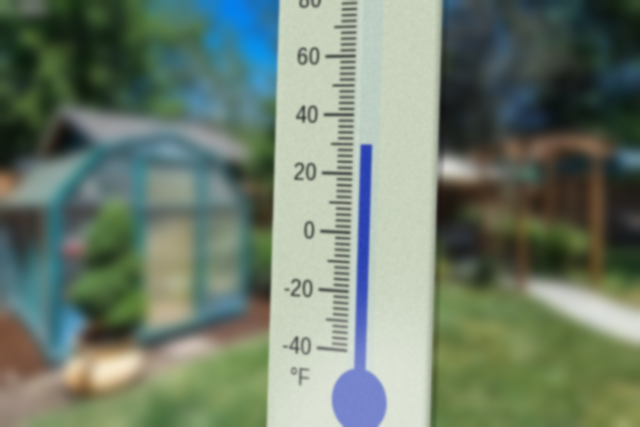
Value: 30 °F
